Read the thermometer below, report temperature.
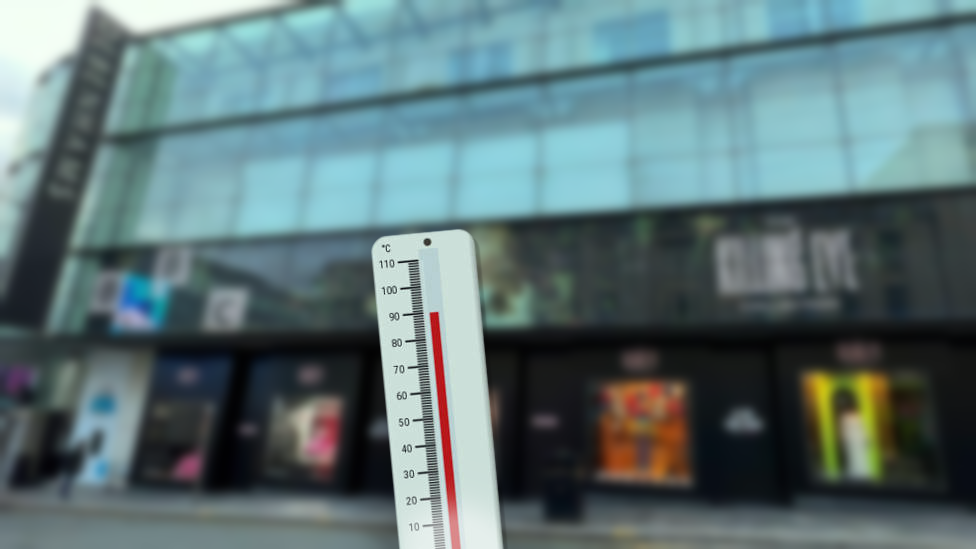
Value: 90 °C
